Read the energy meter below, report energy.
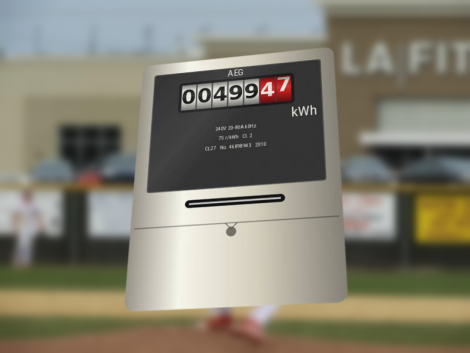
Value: 499.47 kWh
